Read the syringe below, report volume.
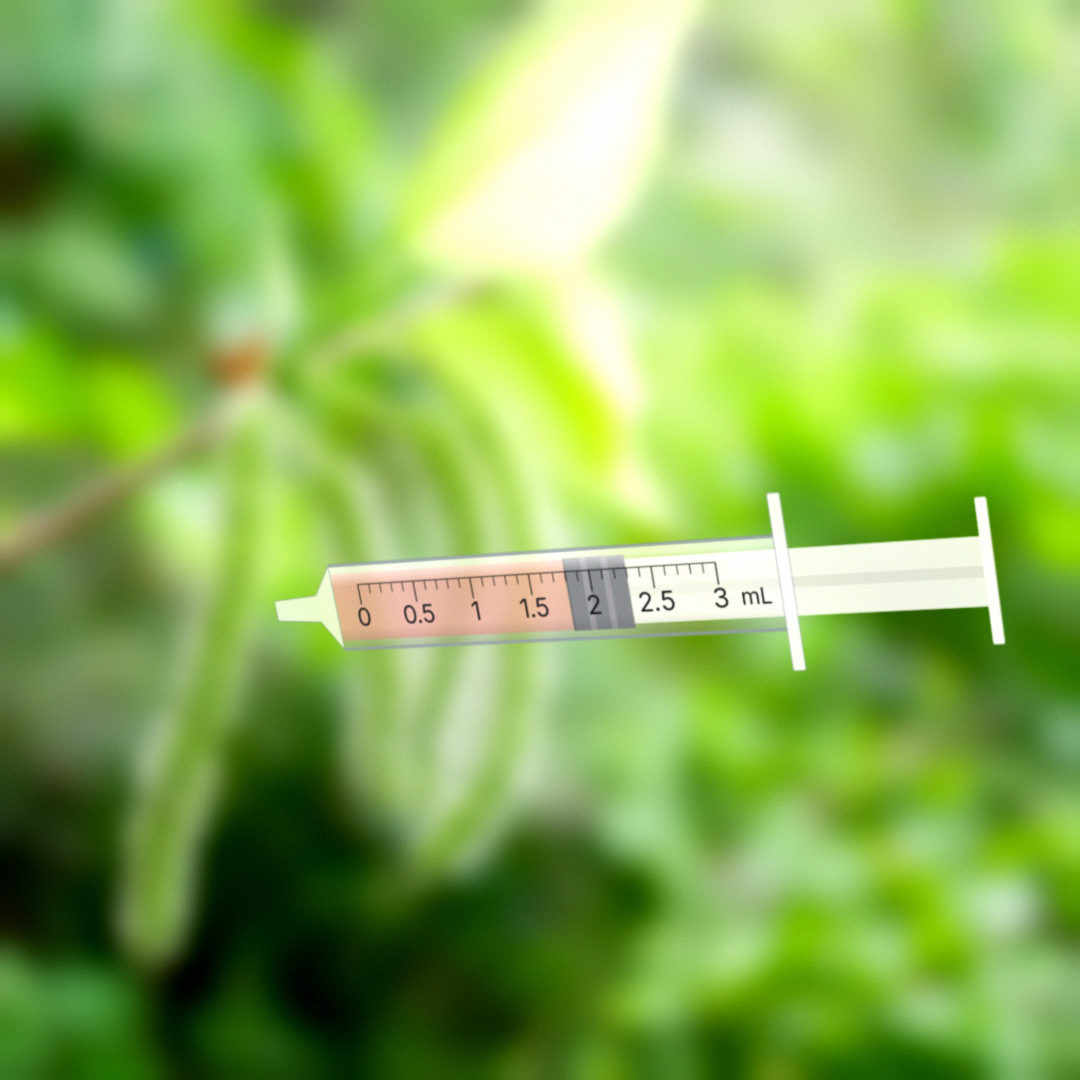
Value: 1.8 mL
